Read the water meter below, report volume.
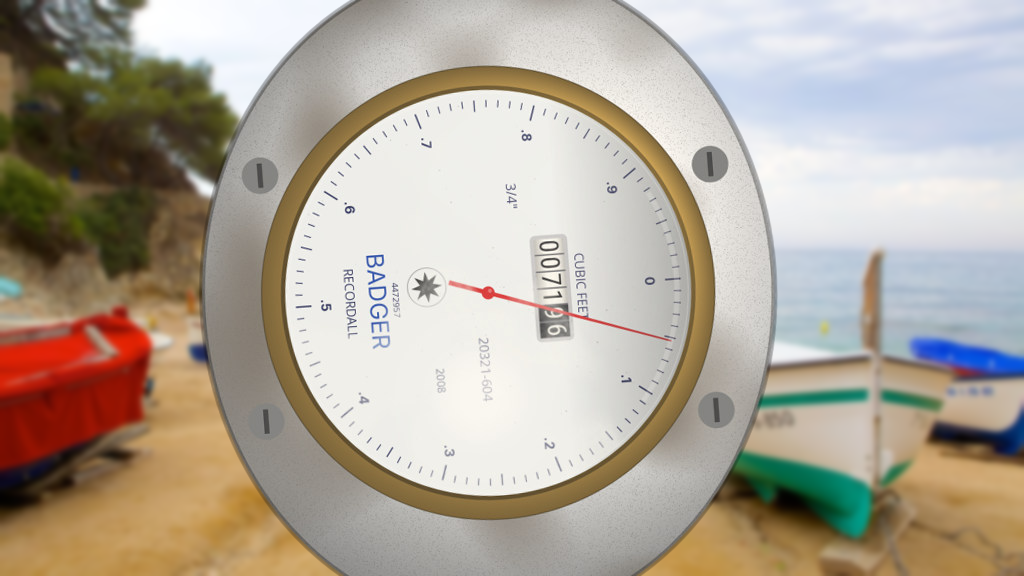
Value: 7196.05 ft³
